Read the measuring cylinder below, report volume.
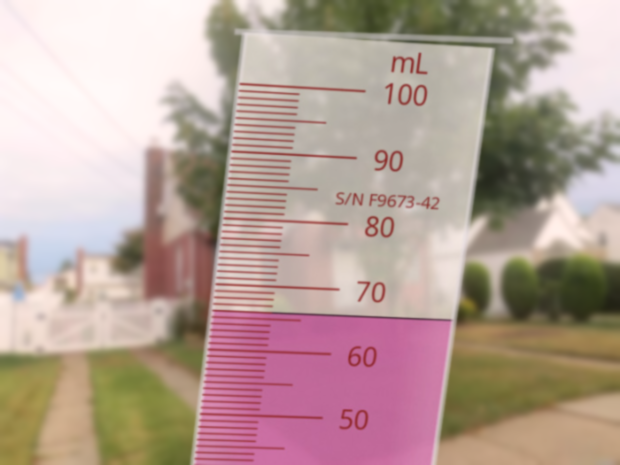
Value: 66 mL
